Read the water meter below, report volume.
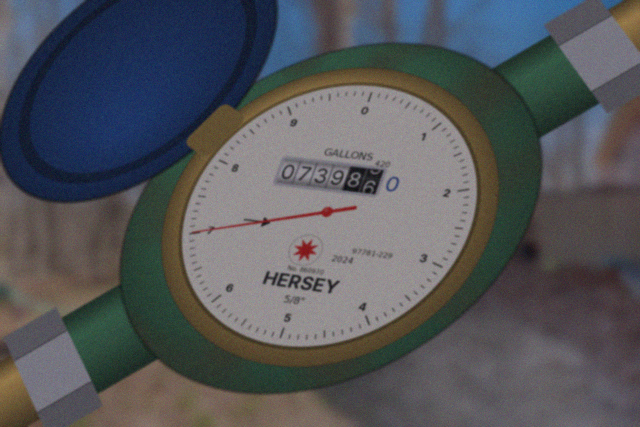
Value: 739857.0 gal
